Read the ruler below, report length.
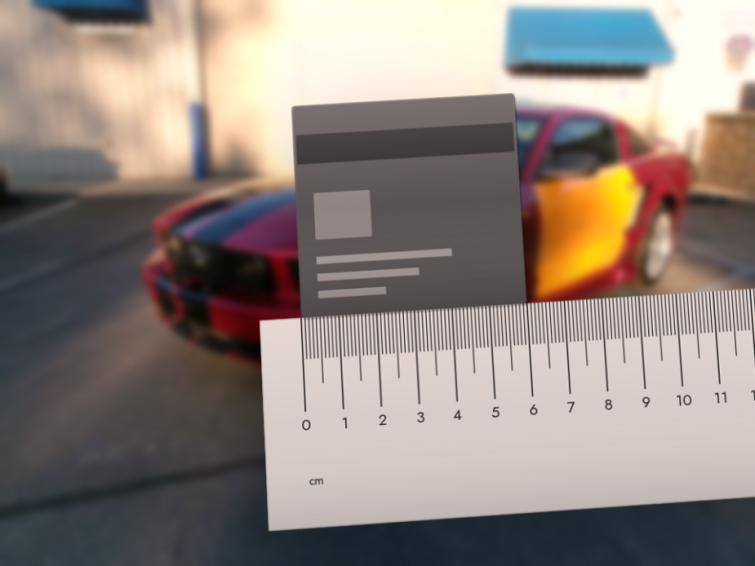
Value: 6 cm
